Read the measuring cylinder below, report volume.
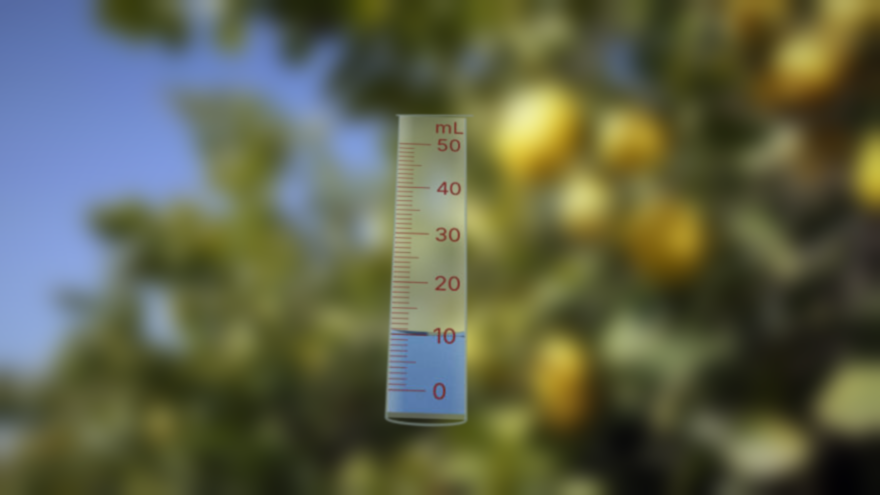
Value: 10 mL
